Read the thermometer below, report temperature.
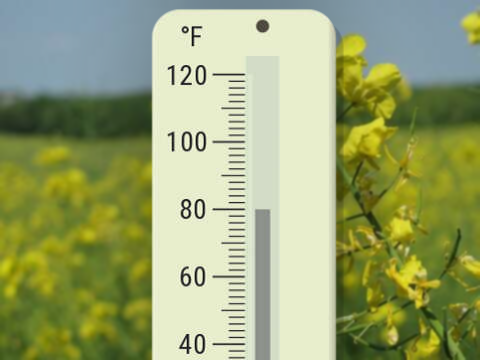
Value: 80 °F
